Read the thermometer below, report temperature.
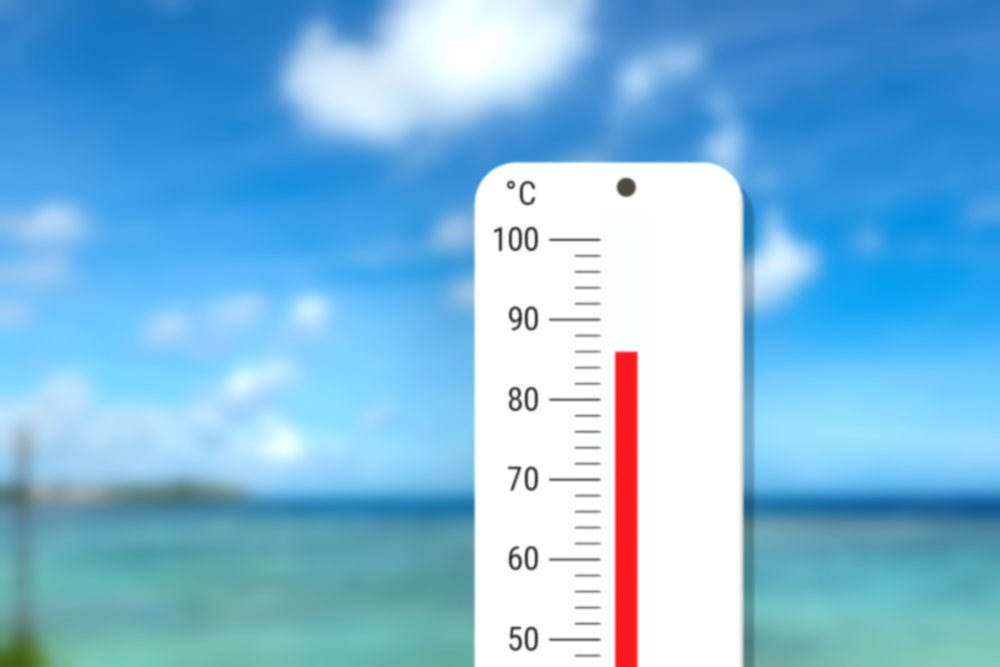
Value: 86 °C
